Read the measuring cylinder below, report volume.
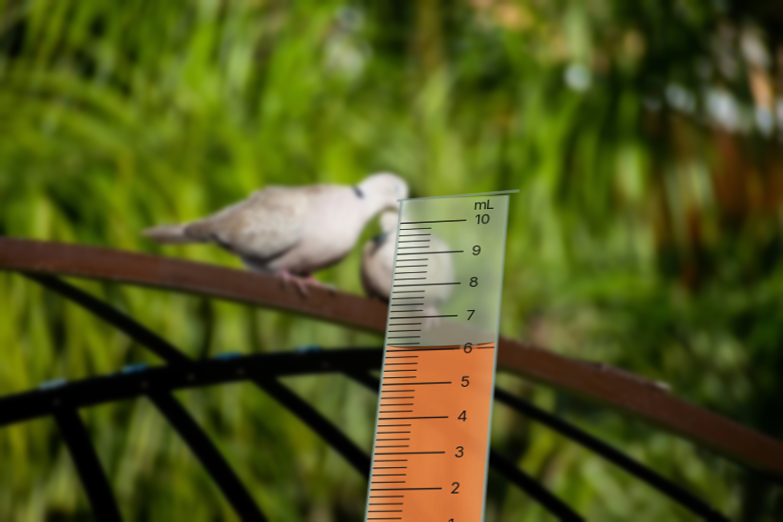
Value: 6 mL
